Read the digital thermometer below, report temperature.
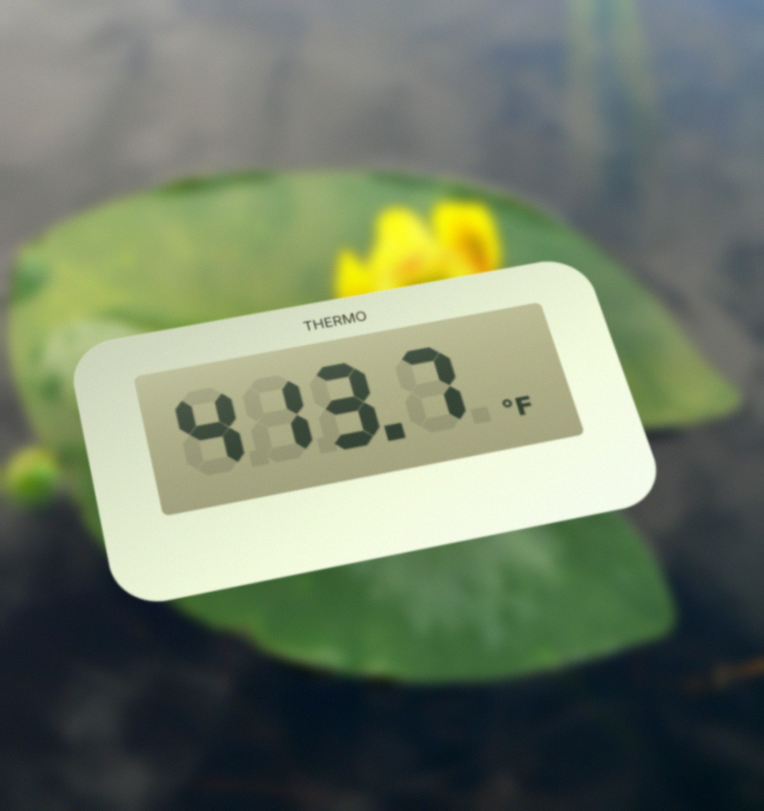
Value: 413.7 °F
